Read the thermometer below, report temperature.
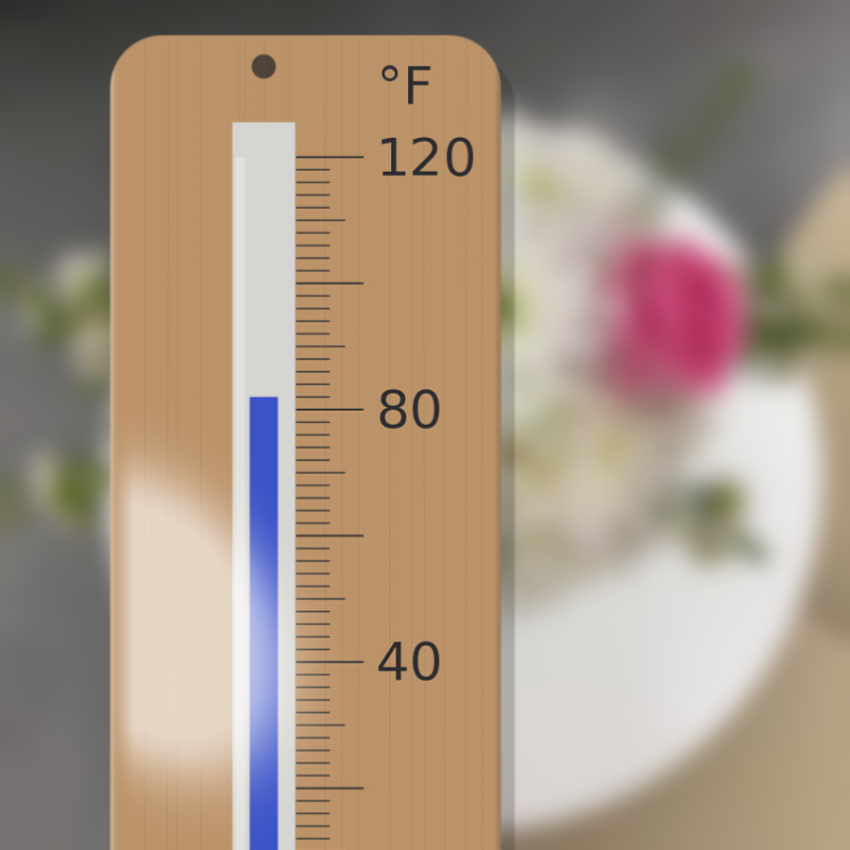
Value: 82 °F
